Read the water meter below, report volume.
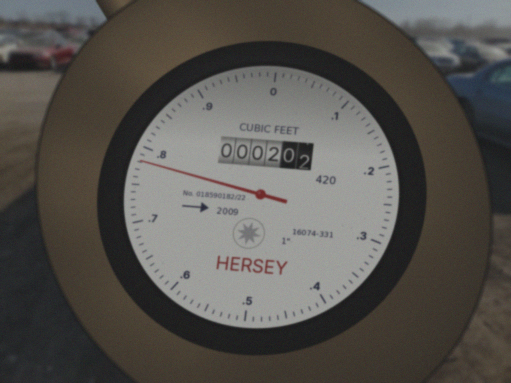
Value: 201.78 ft³
